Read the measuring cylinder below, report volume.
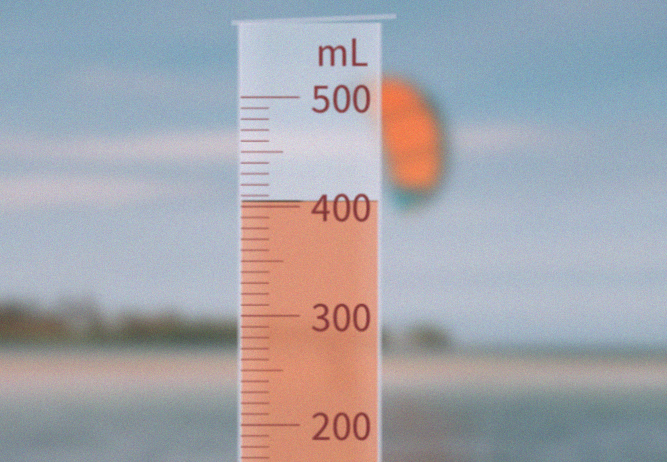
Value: 405 mL
